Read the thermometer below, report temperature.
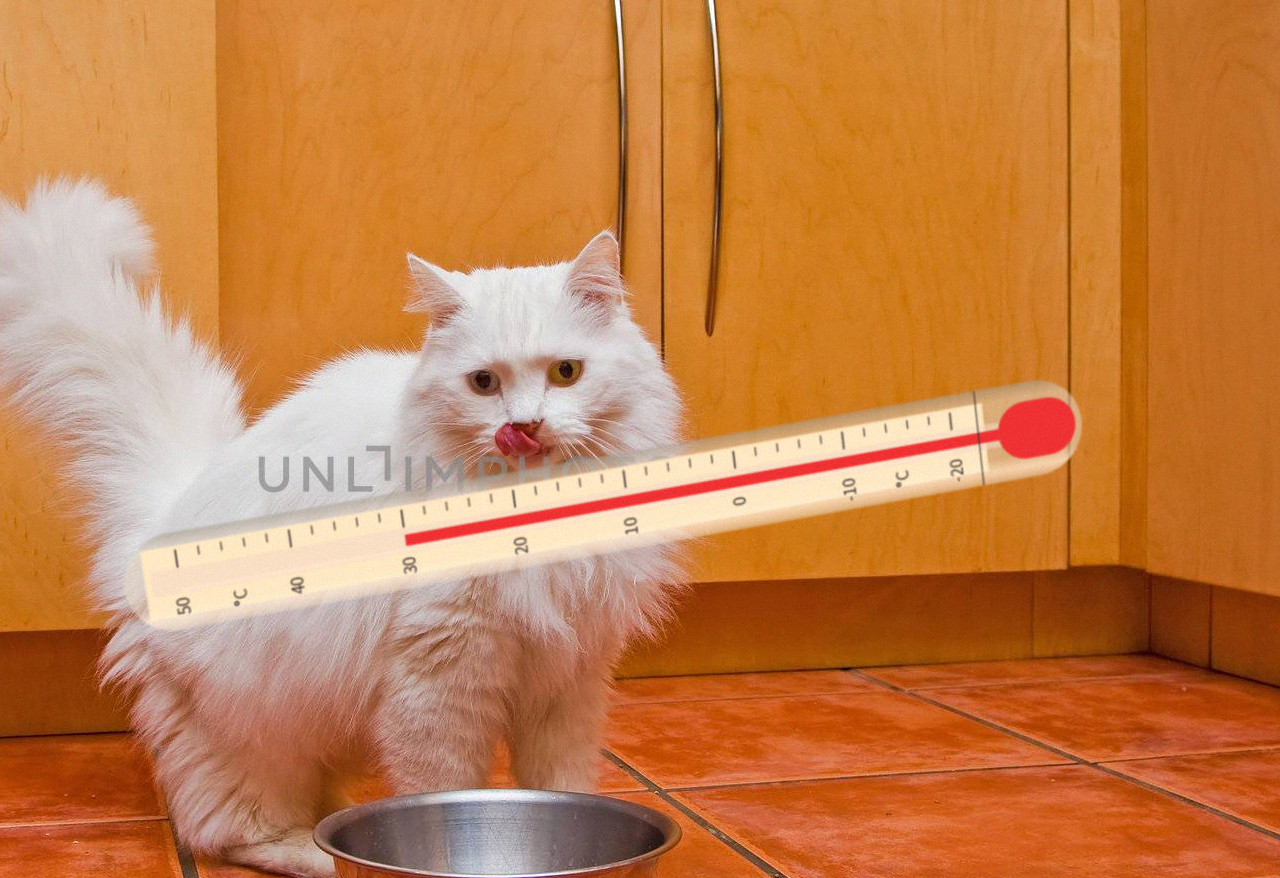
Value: 30 °C
